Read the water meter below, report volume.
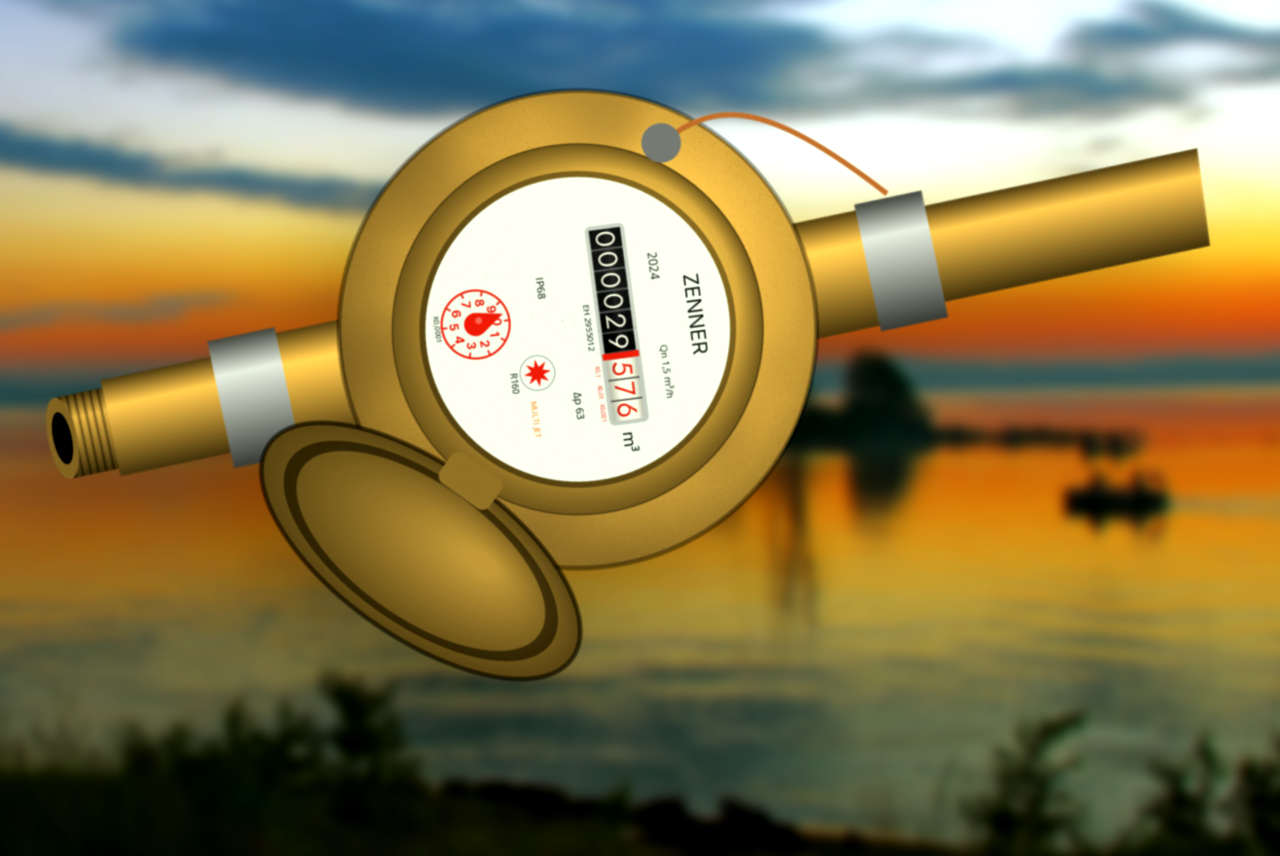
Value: 29.5759 m³
